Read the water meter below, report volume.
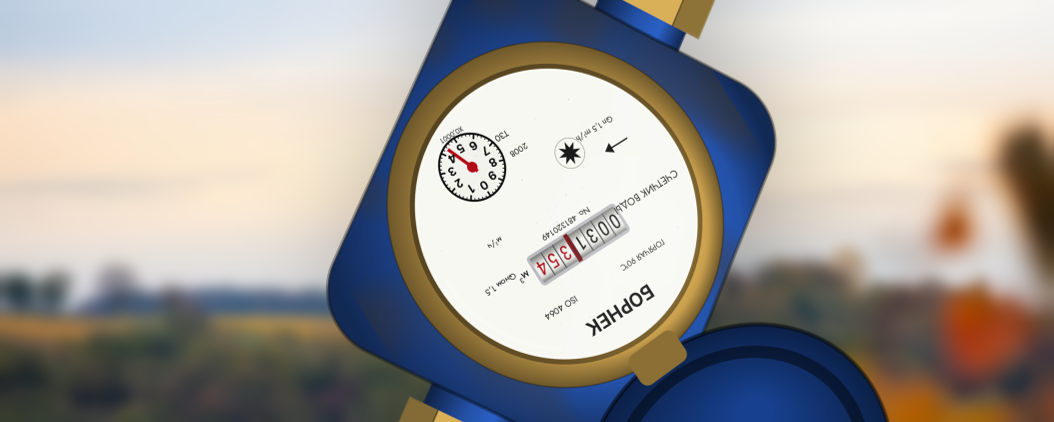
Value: 31.3544 m³
